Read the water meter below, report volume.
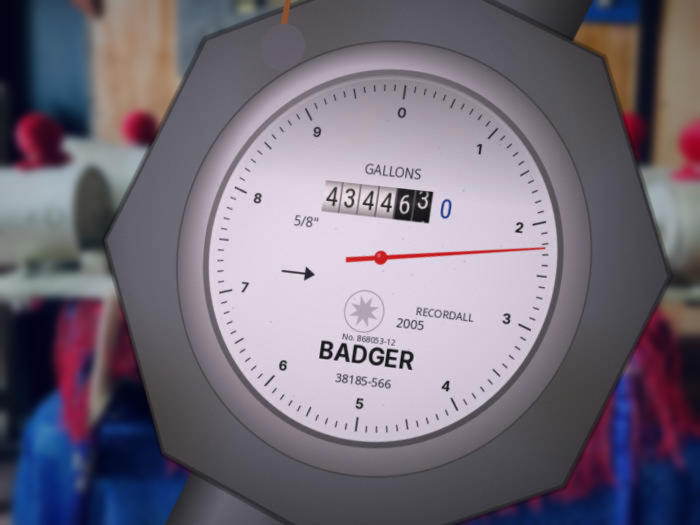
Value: 4344632.2 gal
